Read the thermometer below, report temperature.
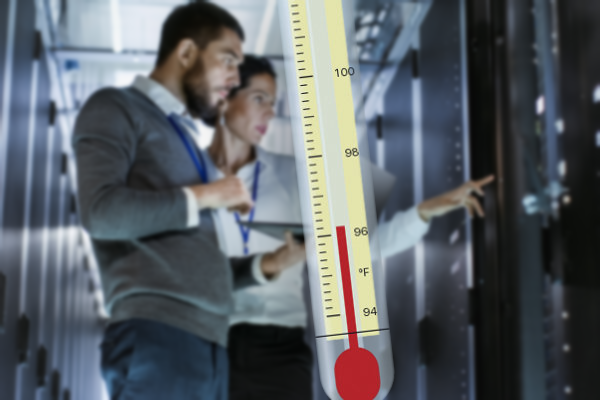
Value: 96.2 °F
